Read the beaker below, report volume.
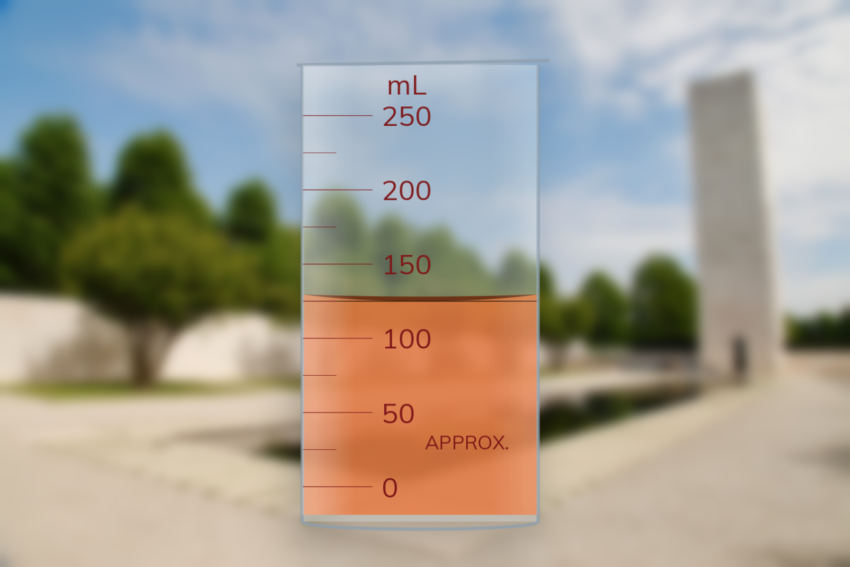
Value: 125 mL
